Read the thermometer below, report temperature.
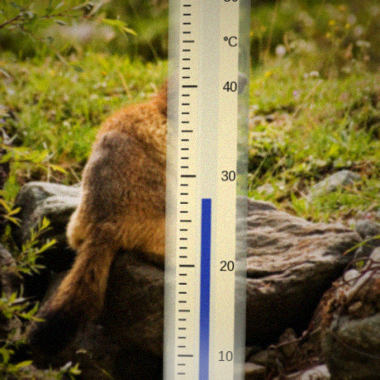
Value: 27.5 °C
